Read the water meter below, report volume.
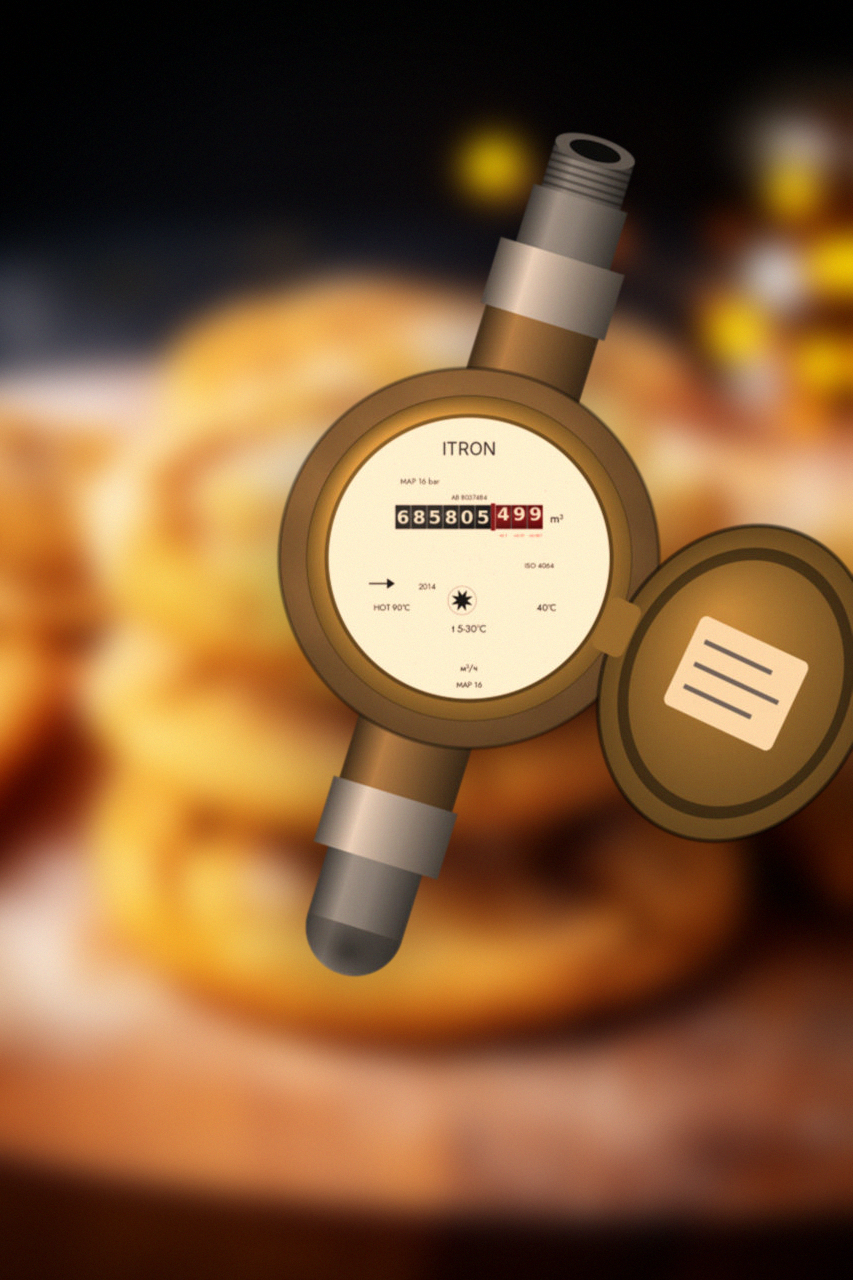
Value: 685805.499 m³
